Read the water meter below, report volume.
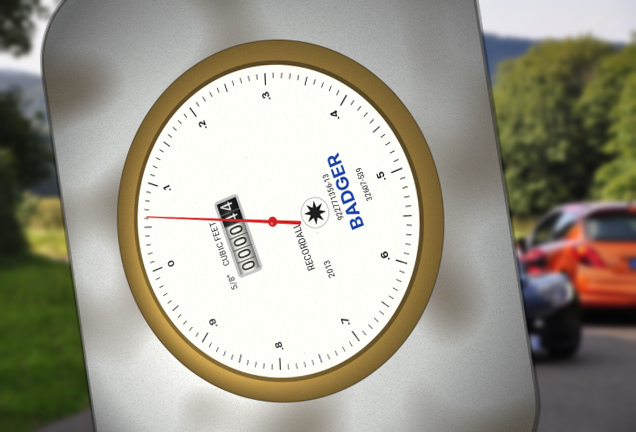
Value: 44.06 ft³
